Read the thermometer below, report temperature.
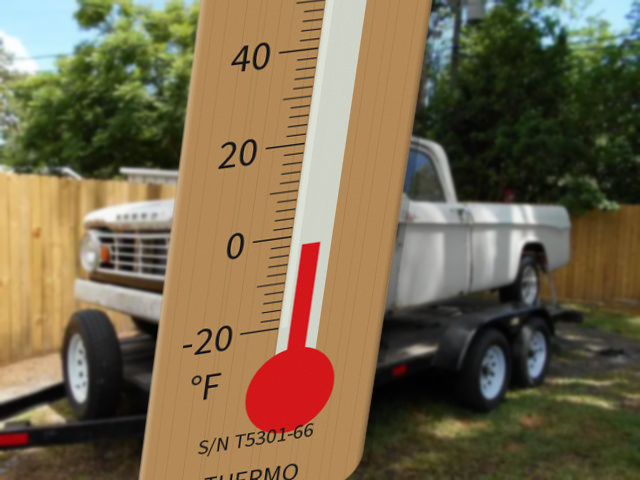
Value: -2 °F
